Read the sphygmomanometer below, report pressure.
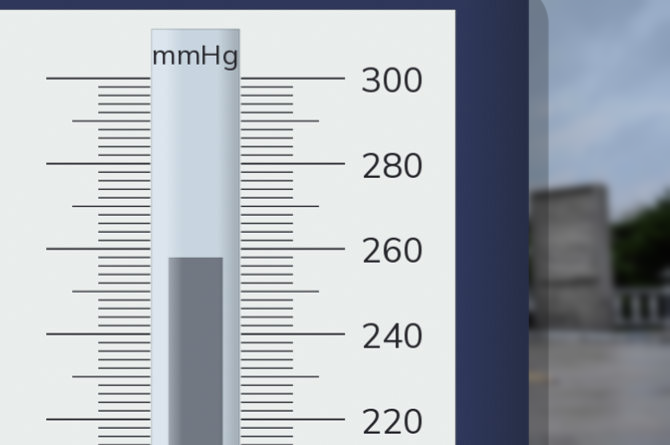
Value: 258 mmHg
